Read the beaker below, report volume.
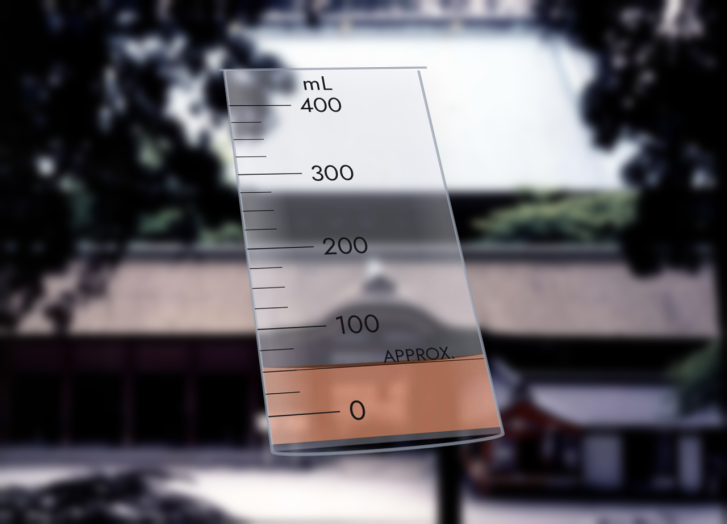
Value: 50 mL
